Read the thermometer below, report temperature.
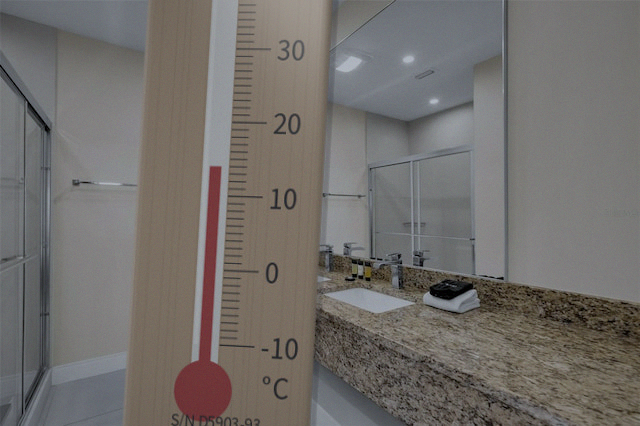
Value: 14 °C
